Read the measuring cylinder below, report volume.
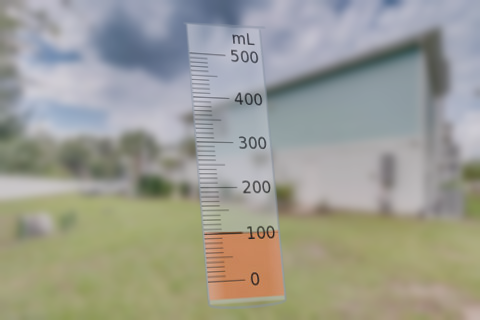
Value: 100 mL
